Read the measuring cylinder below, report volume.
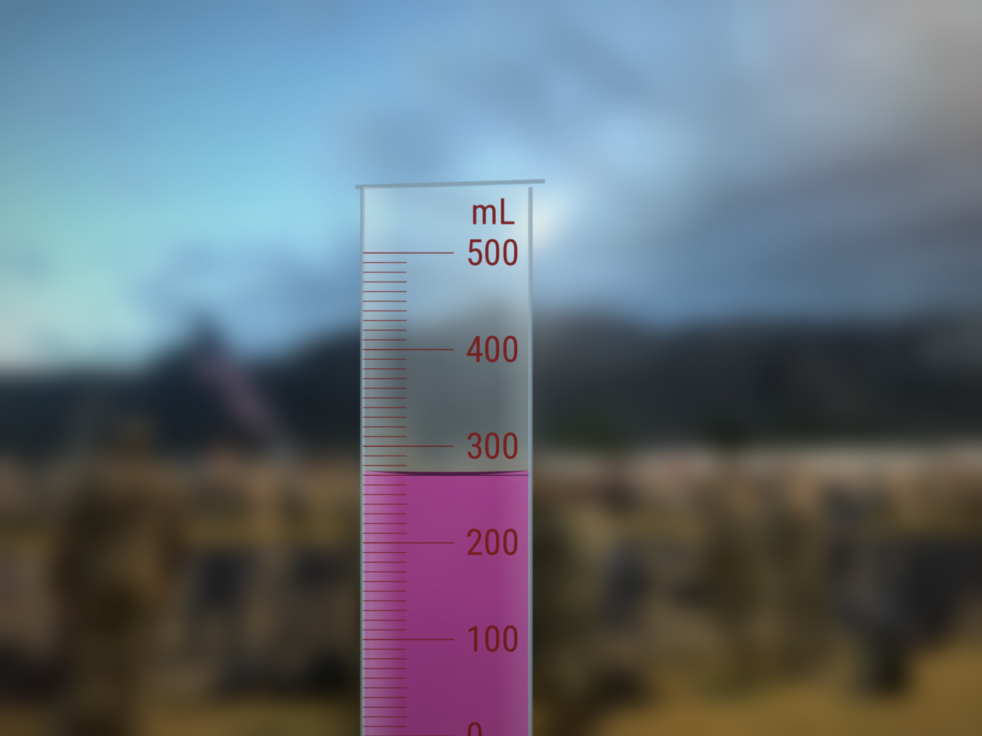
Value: 270 mL
